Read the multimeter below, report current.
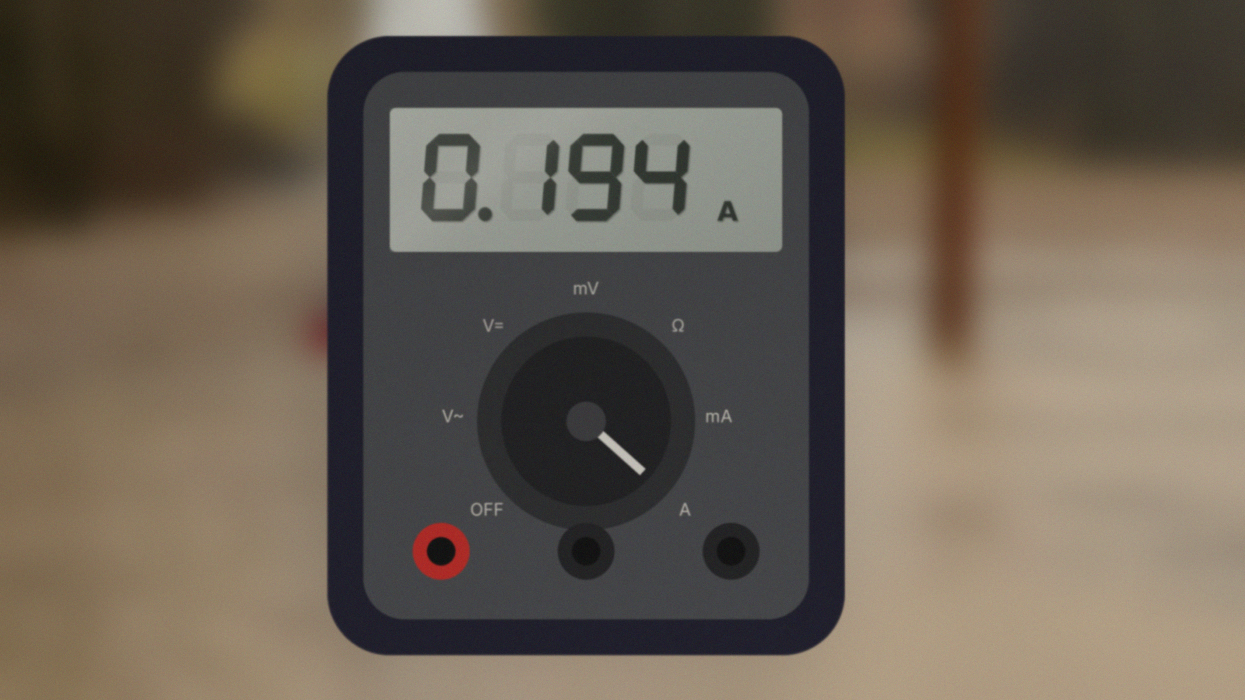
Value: 0.194 A
